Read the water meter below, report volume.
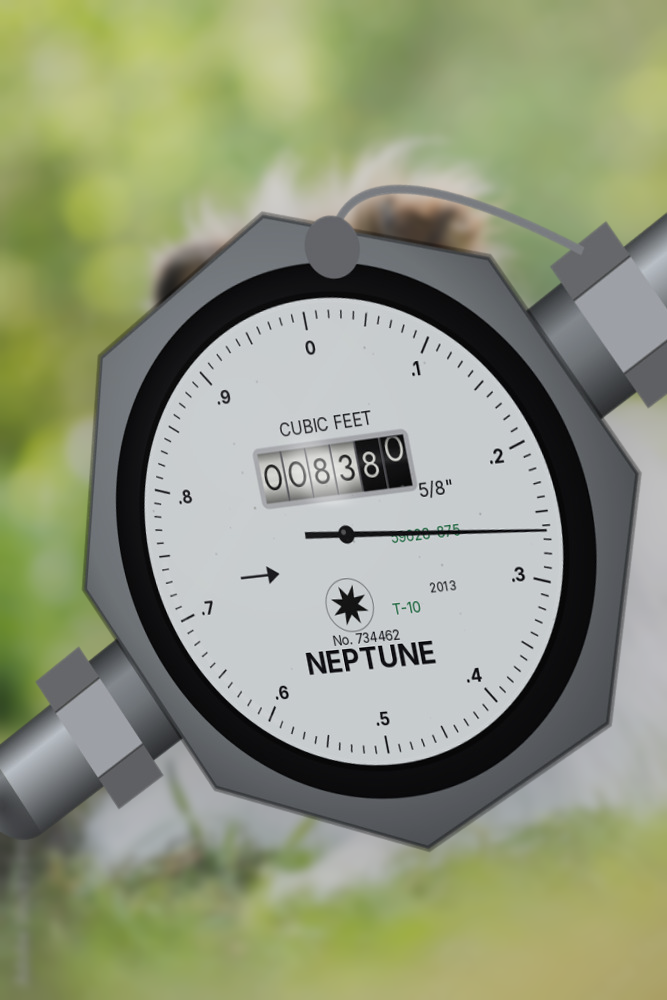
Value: 8380.26 ft³
